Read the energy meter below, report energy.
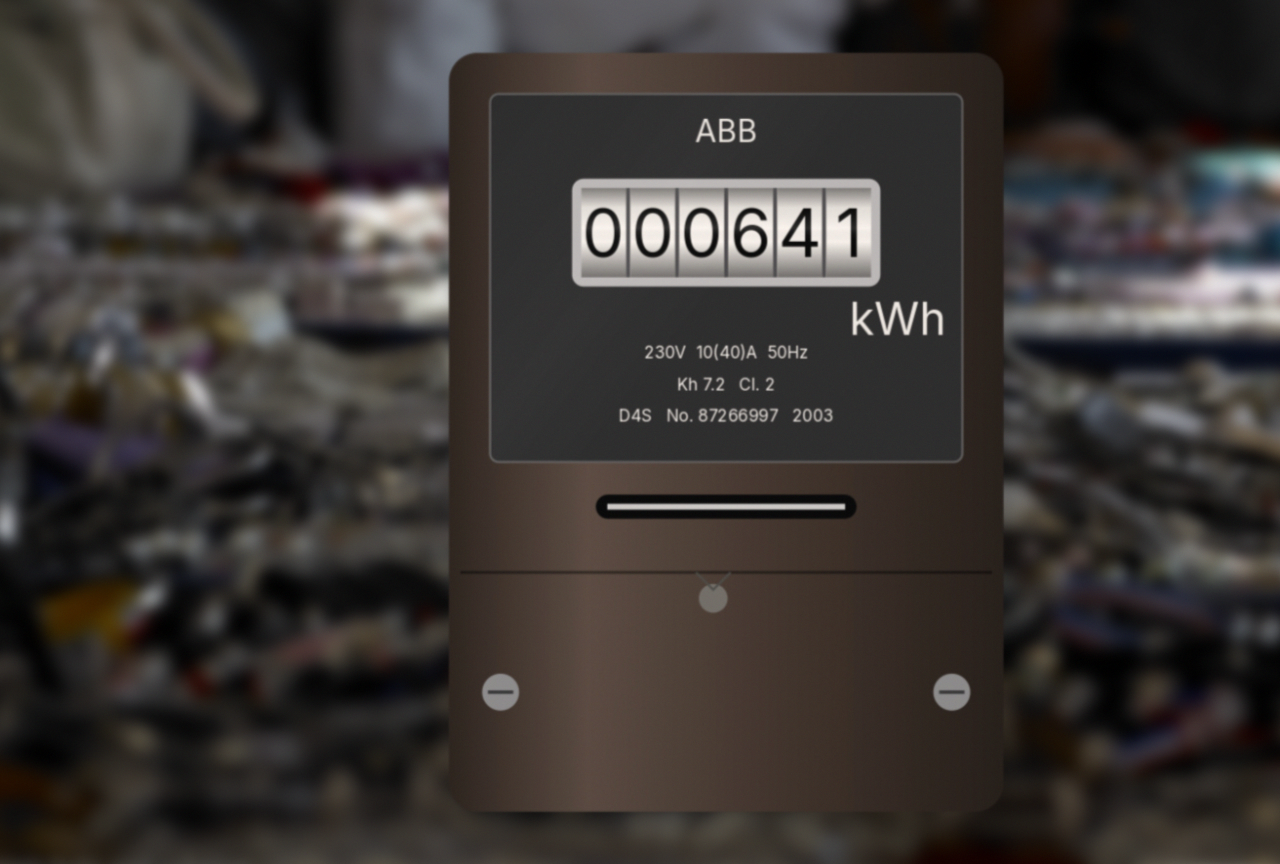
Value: 641 kWh
